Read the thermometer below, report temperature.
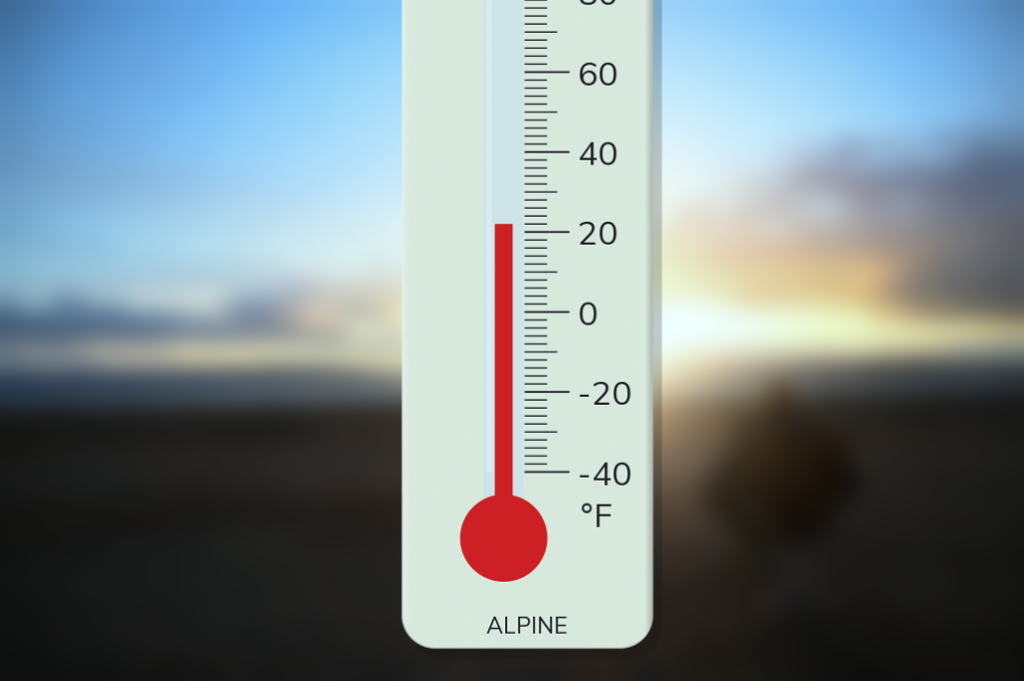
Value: 22 °F
